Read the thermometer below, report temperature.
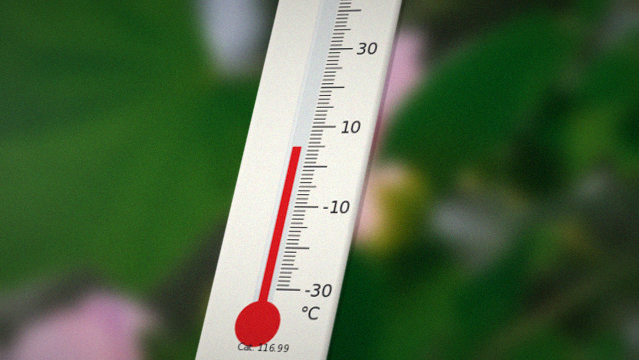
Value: 5 °C
